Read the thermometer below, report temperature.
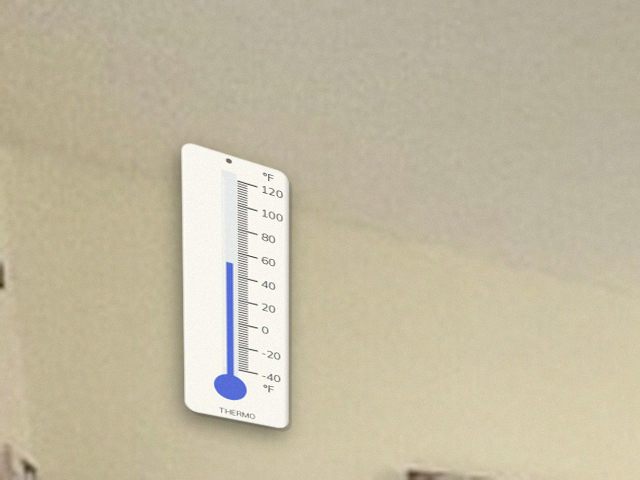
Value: 50 °F
